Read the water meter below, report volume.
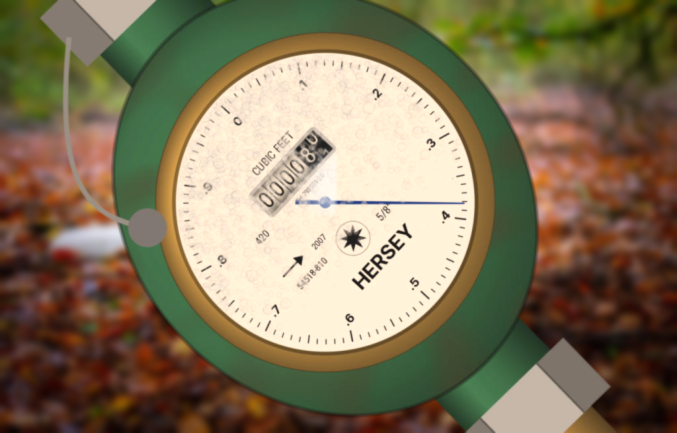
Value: 80.38 ft³
